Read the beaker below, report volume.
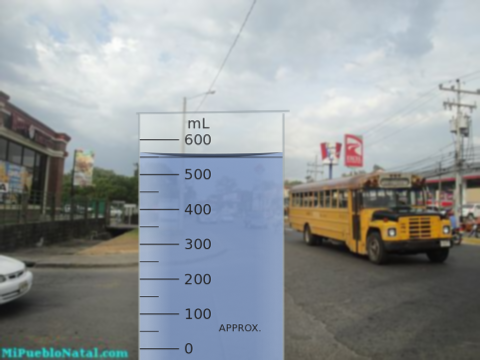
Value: 550 mL
